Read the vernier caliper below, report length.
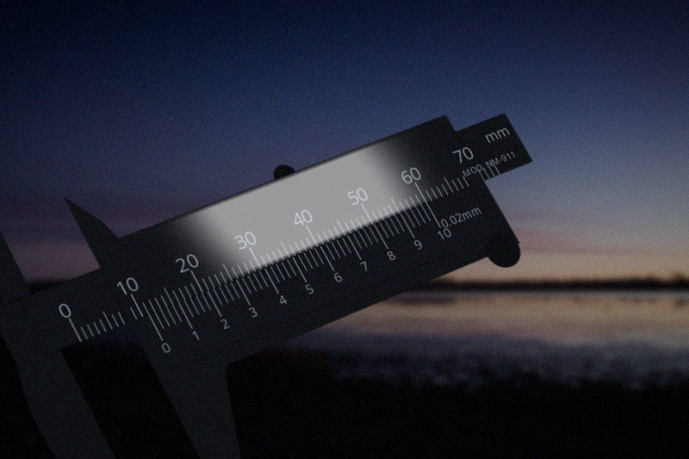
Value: 11.0 mm
